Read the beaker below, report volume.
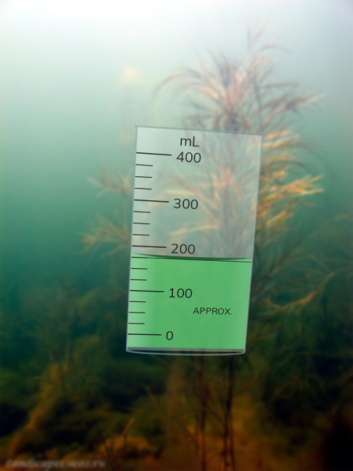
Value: 175 mL
